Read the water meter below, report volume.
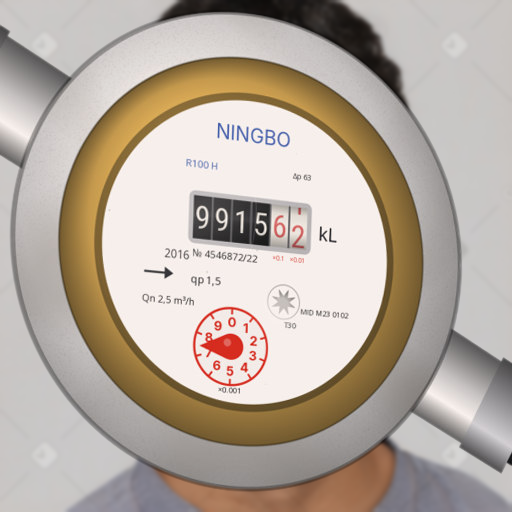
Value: 9915.617 kL
